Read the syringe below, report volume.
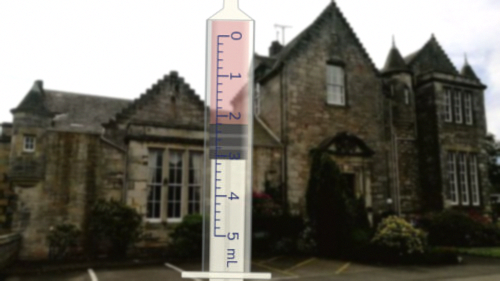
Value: 2.2 mL
